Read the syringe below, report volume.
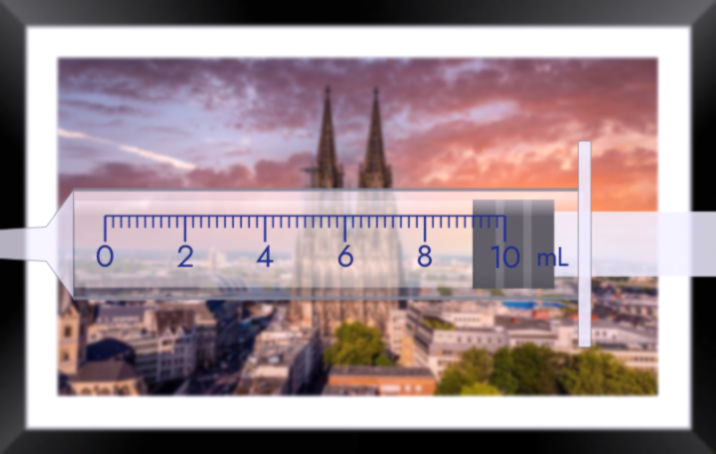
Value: 9.2 mL
